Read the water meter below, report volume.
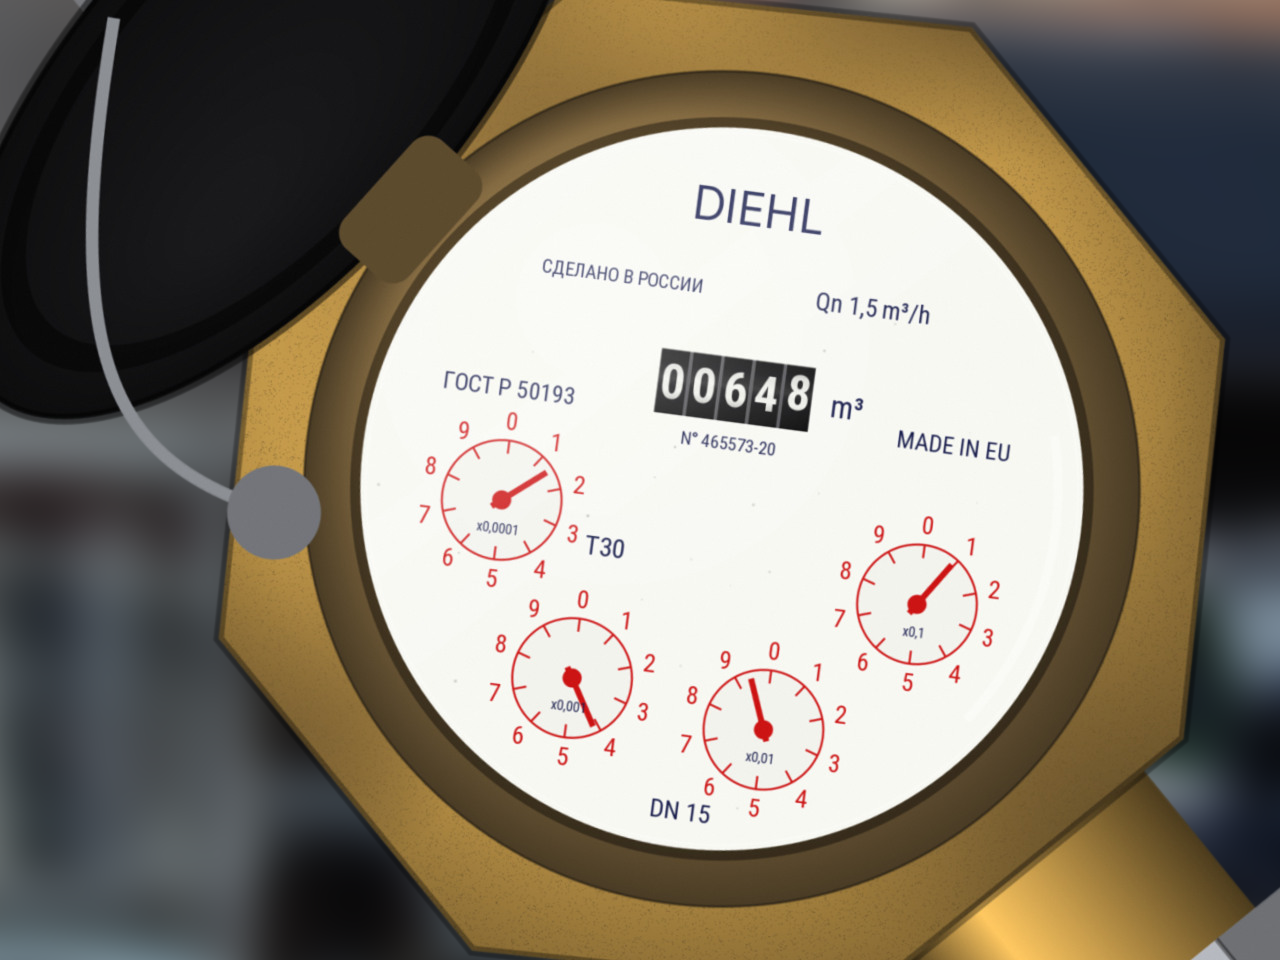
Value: 648.0941 m³
